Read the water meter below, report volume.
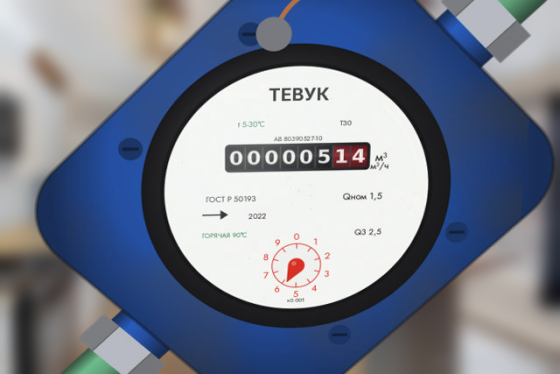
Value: 5.145 m³
